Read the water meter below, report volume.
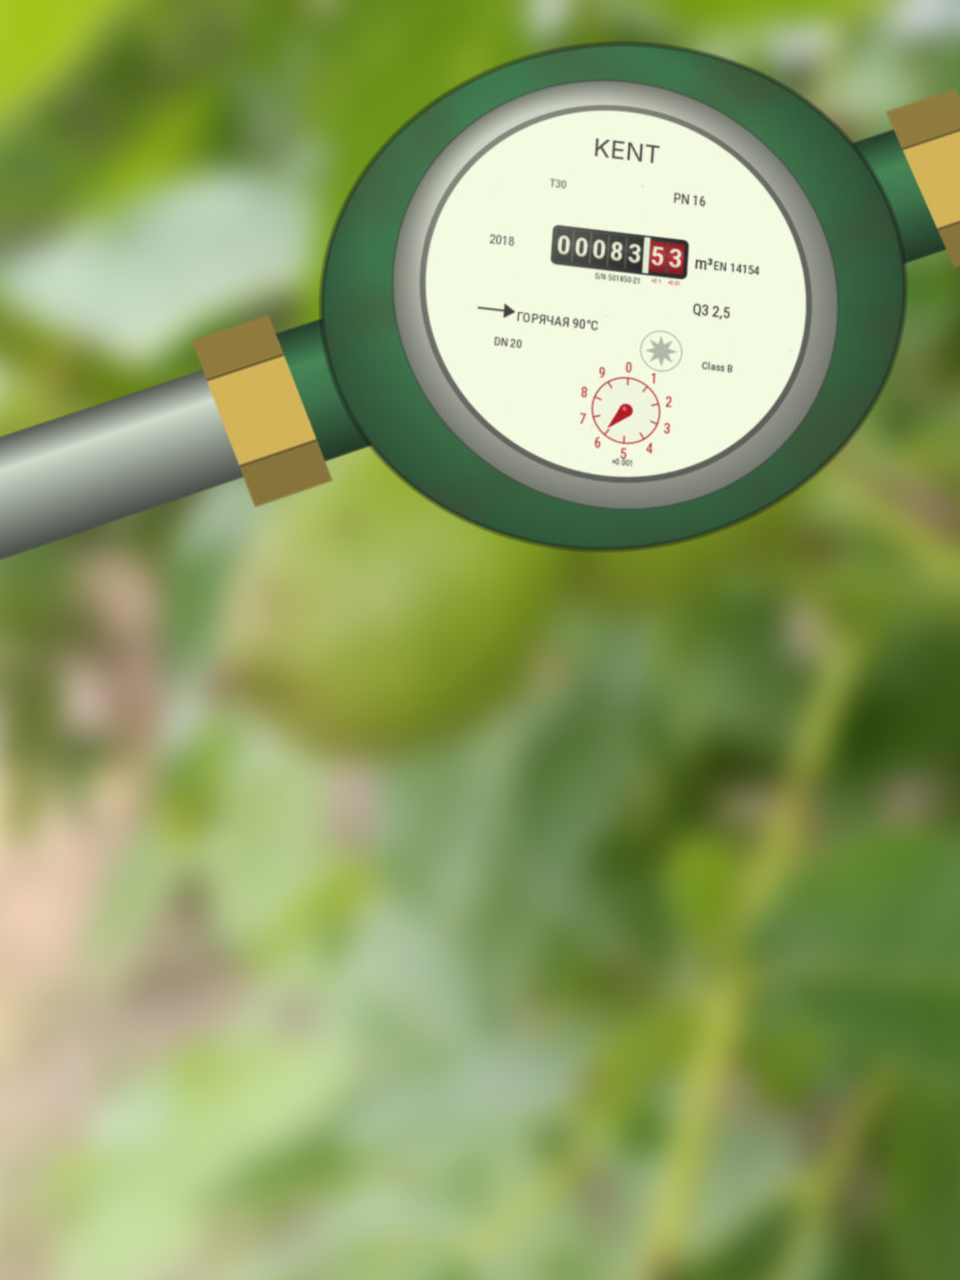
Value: 83.536 m³
